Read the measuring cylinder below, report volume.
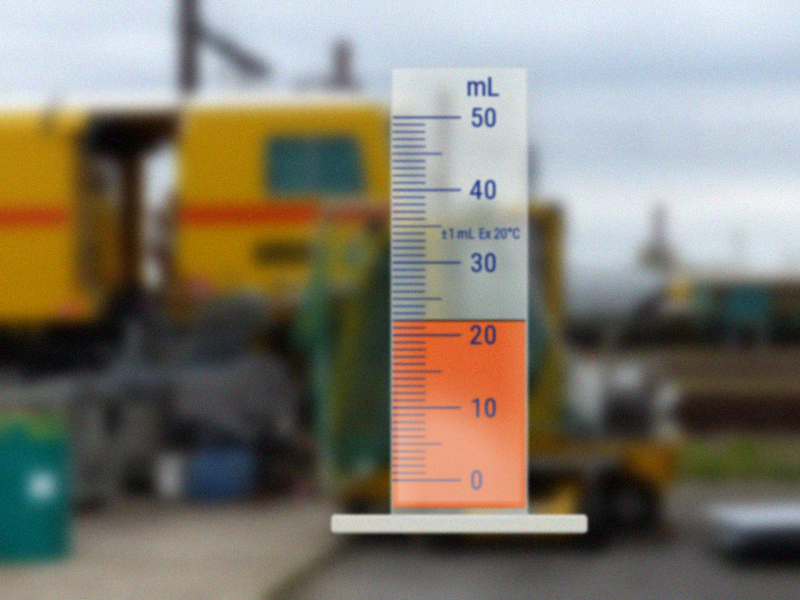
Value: 22 mL
